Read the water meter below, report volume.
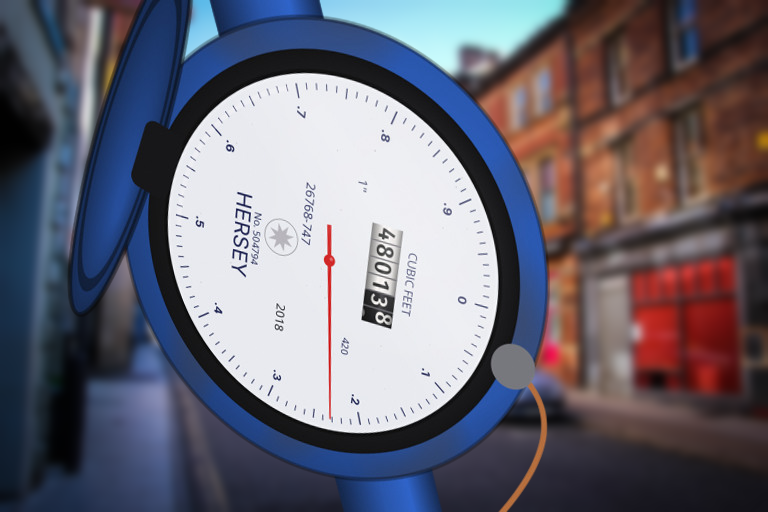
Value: 480138.23 ft³
